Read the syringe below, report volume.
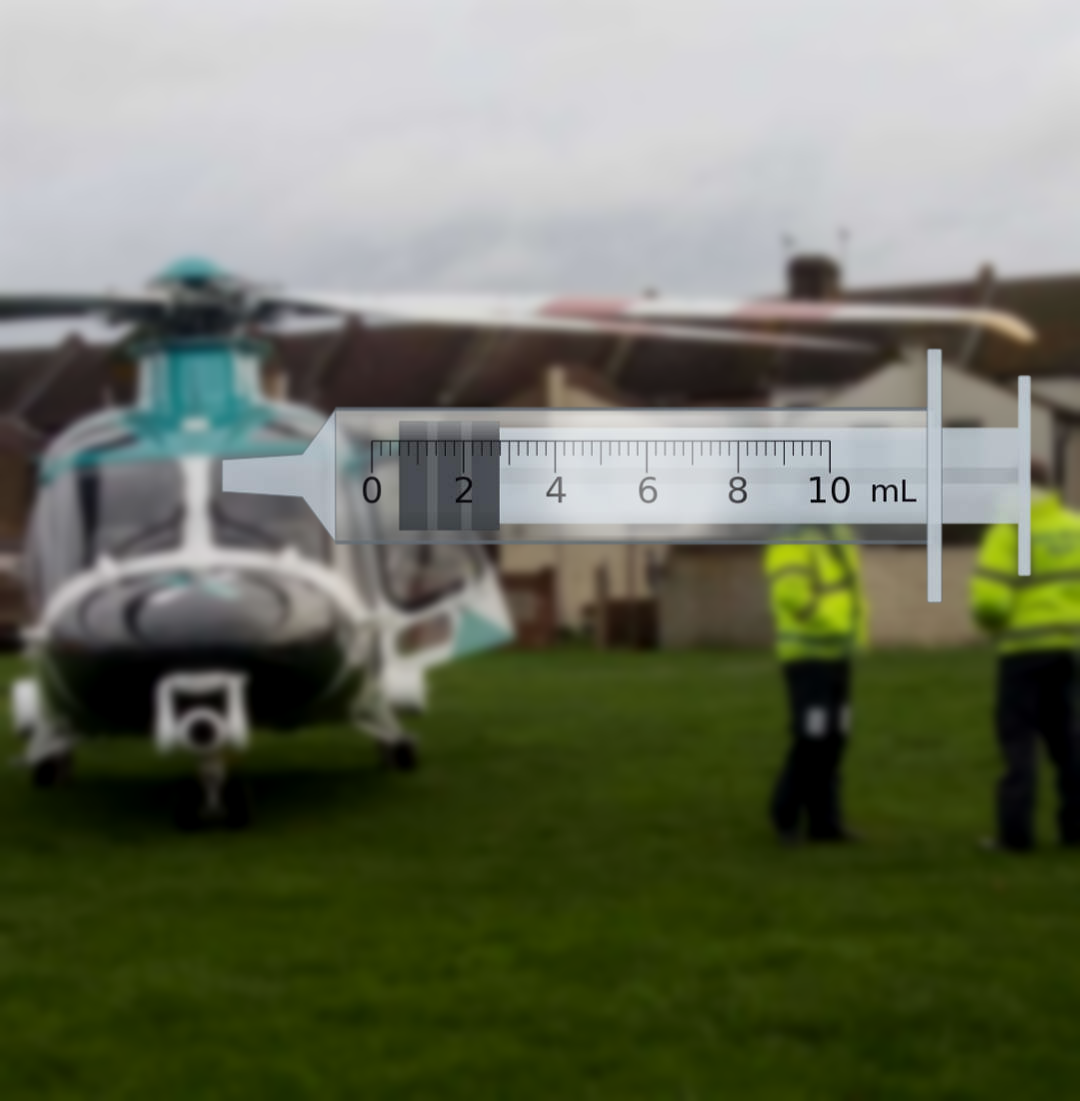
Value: 0.6 mL
